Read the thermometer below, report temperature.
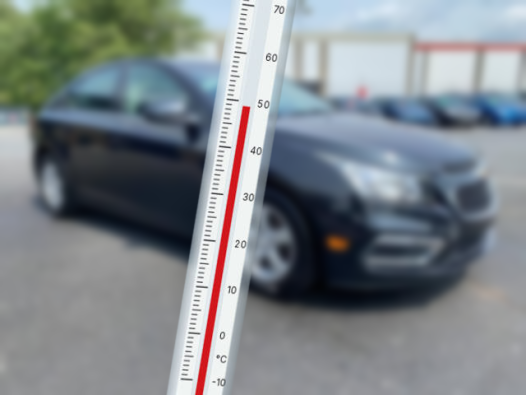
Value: 49 °C
